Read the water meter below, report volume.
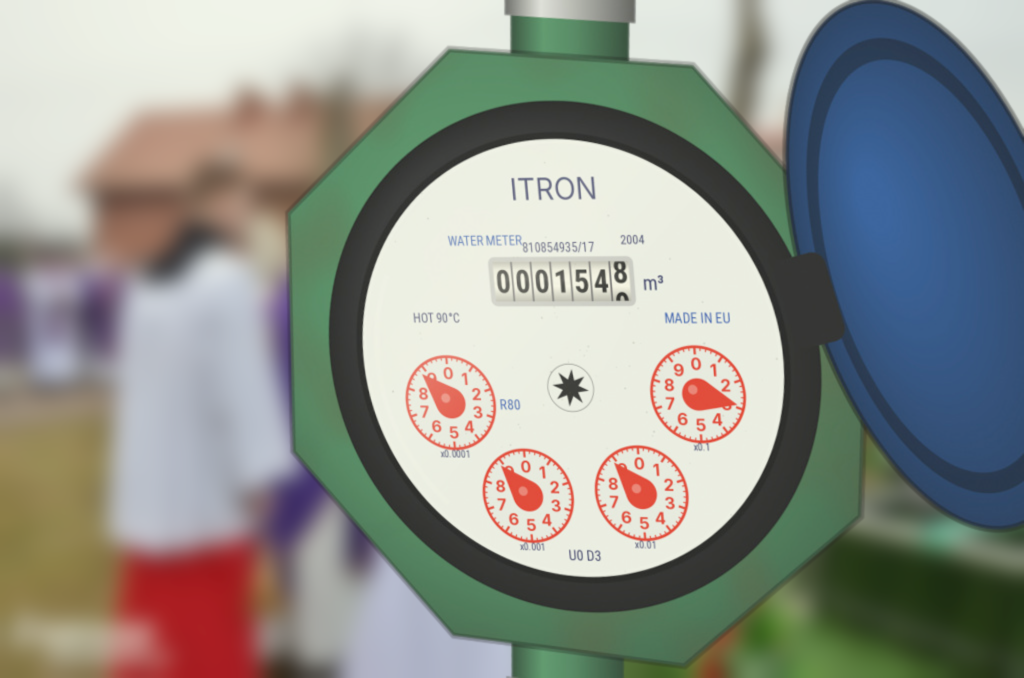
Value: 1548.2888 m³
